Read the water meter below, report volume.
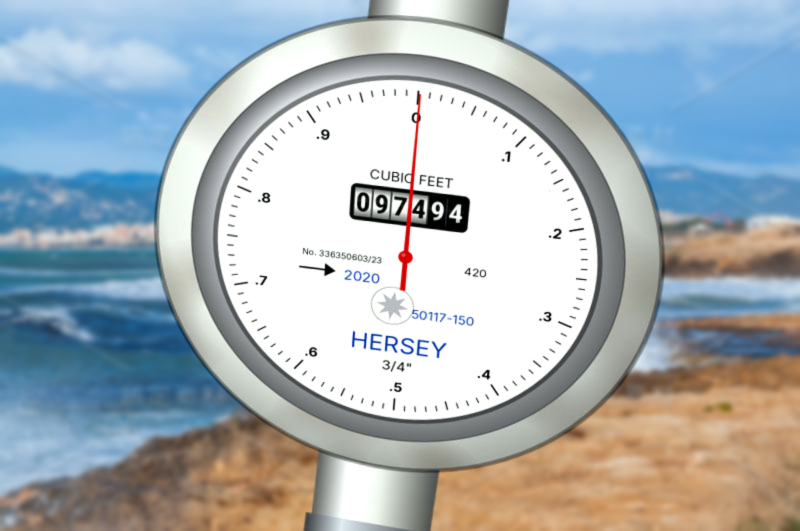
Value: 97494.00 ft³
